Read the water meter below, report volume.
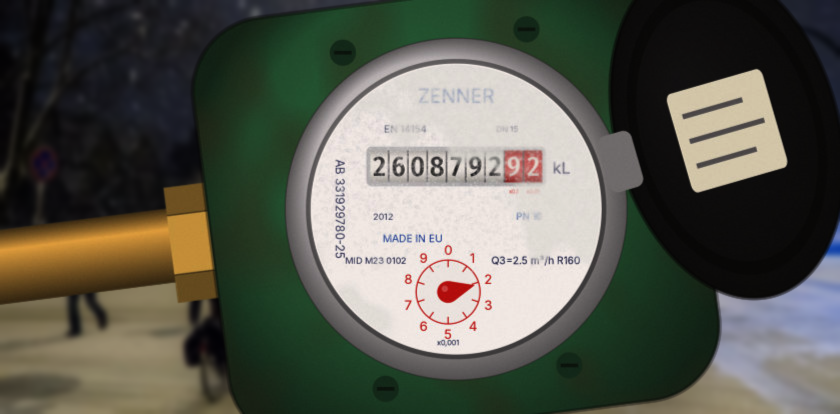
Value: 2608792.922 kL
